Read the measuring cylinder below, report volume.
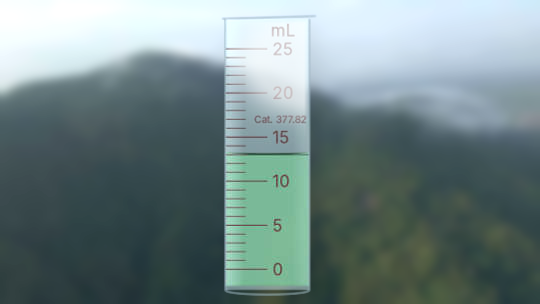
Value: 13 mL
